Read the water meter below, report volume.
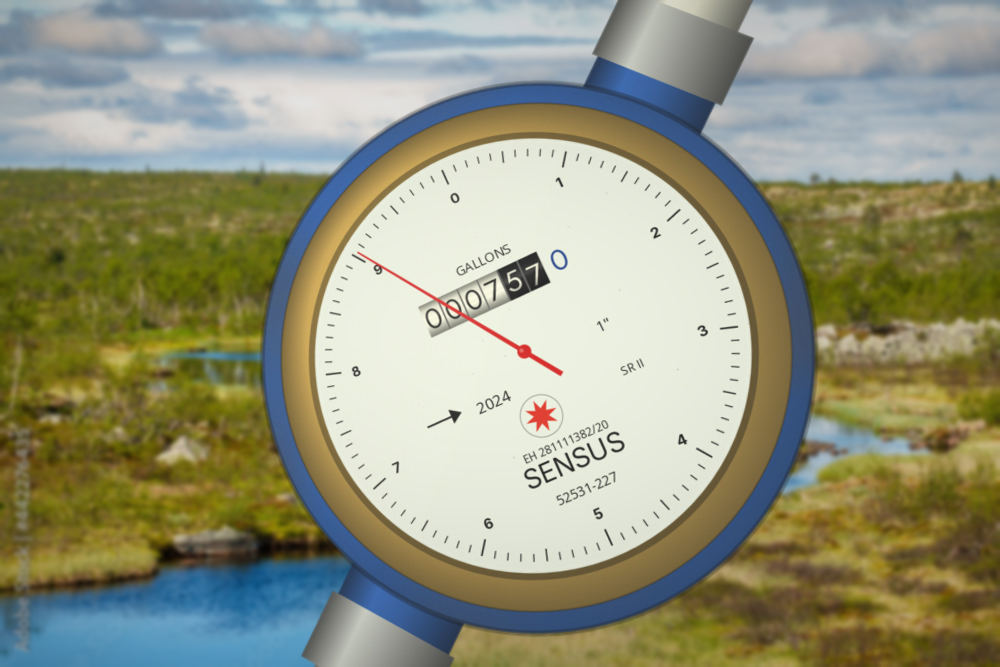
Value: 7569.0 gal
